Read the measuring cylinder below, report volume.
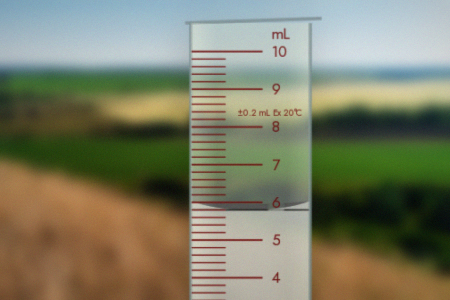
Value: 5.8 mL
